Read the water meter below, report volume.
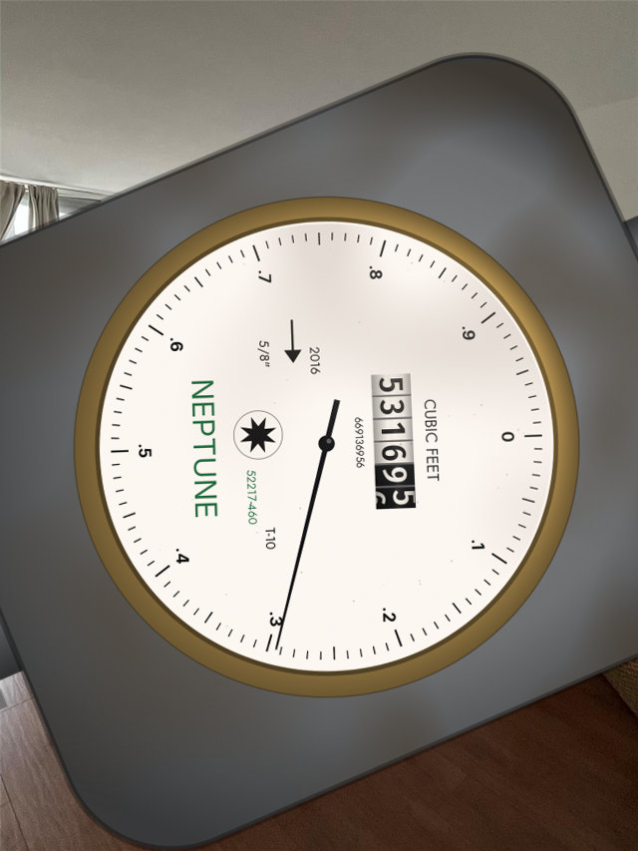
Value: 531695.29 ft³
